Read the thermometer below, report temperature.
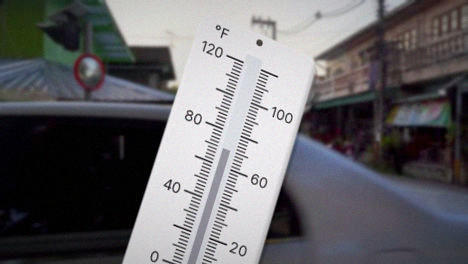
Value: 70 °F
